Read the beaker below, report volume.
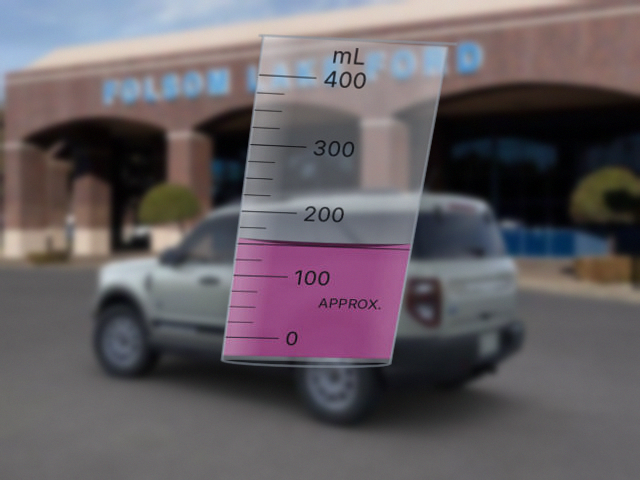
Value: 150 mL
